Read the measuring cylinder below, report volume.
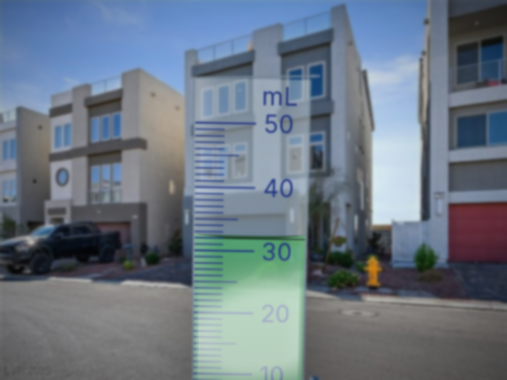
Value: 32 mL
